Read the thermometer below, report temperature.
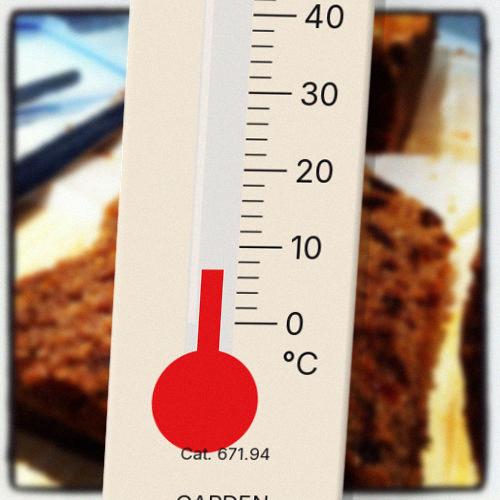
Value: 7 °C
